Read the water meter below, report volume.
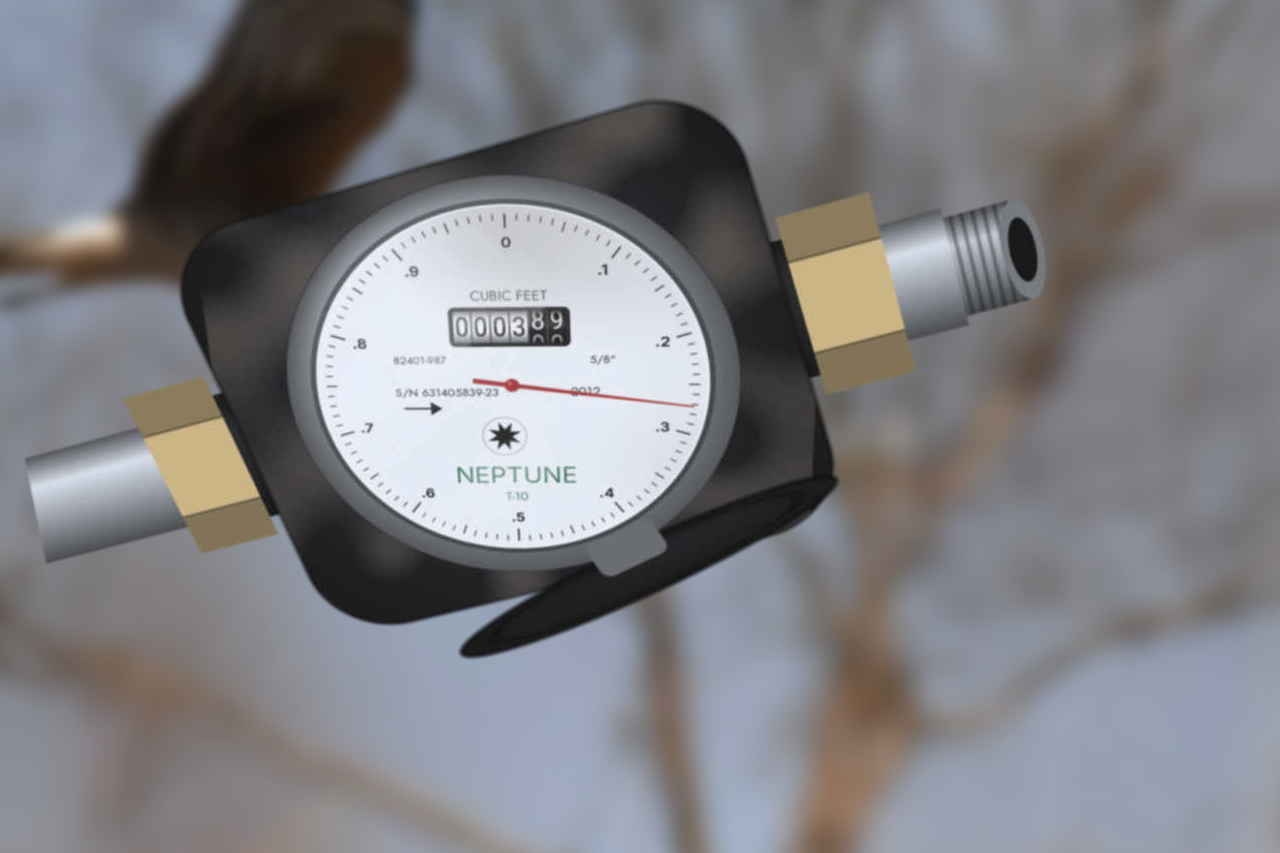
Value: 389.27 ft³
